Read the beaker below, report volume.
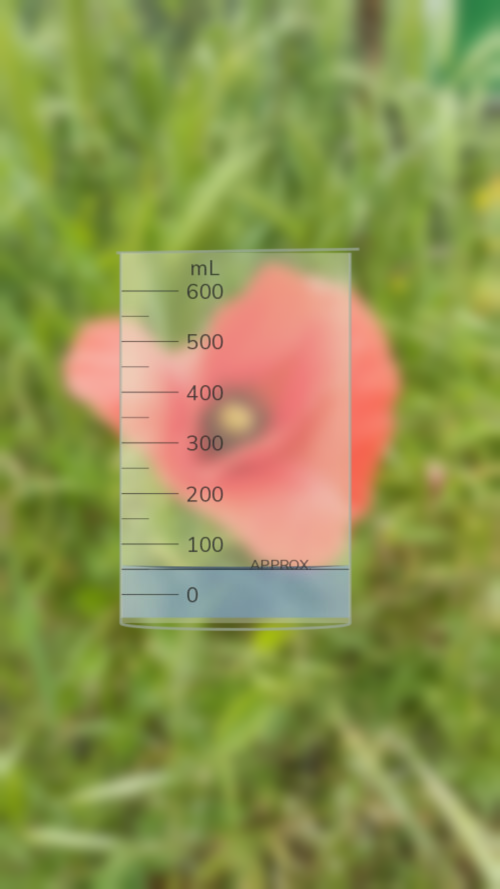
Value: 50 mL
